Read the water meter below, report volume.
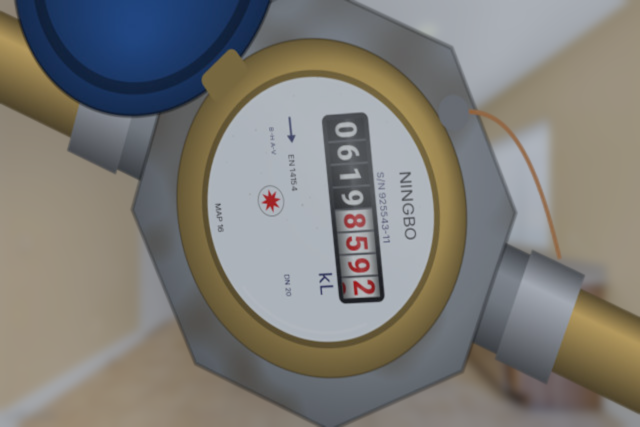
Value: 619.8592 kL
